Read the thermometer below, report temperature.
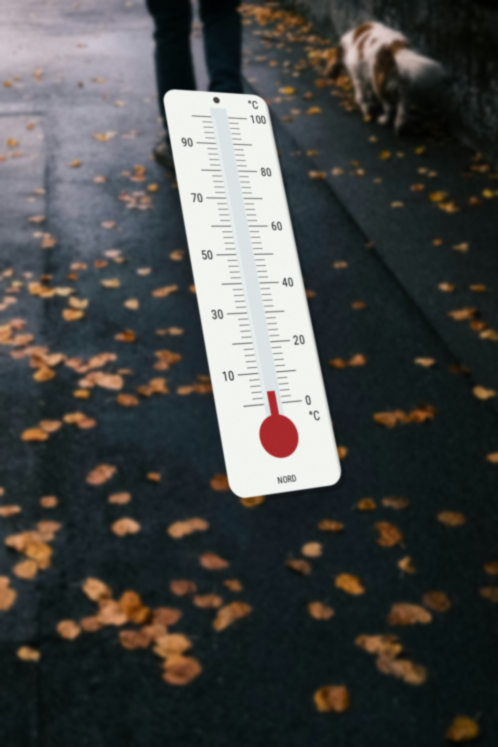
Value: 4 °C
